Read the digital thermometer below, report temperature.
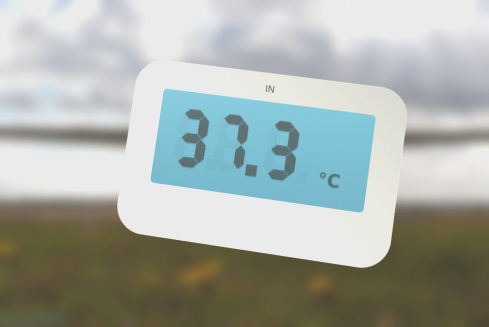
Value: 37.3 °C
